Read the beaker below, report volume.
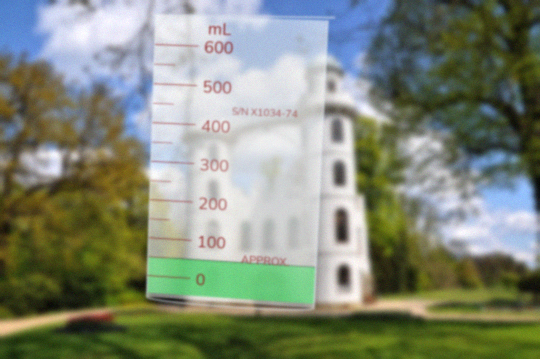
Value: 50 mL
